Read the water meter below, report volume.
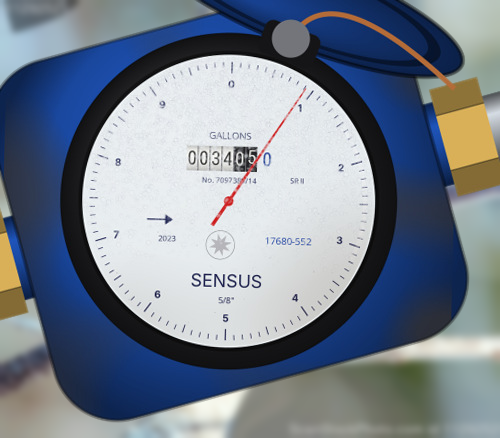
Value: 34050.9 gal
